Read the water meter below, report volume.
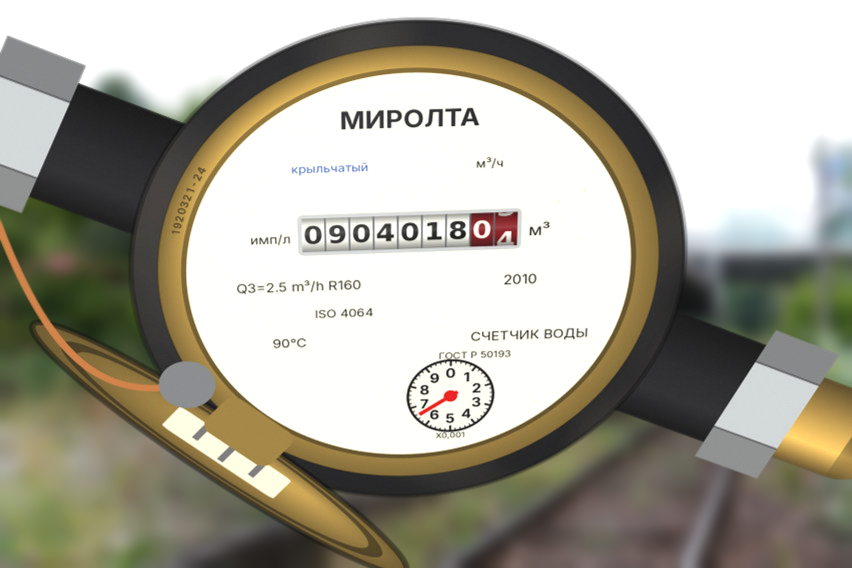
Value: 904018.036 m³
